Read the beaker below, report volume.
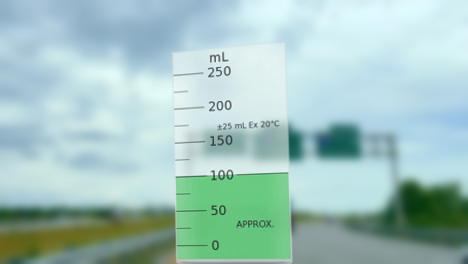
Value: 100 mL
